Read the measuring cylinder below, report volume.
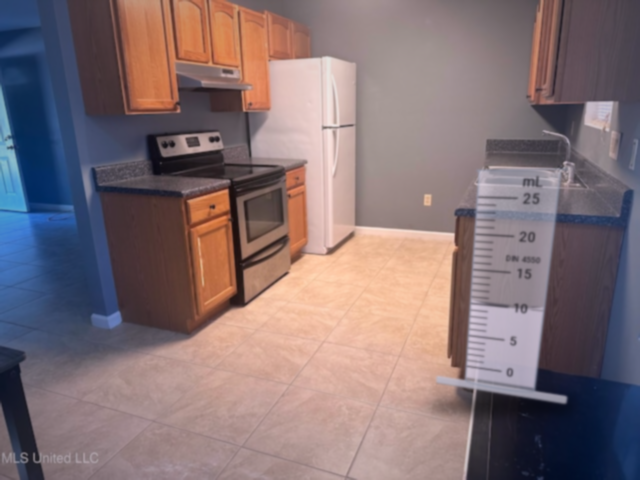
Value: 10 mL
